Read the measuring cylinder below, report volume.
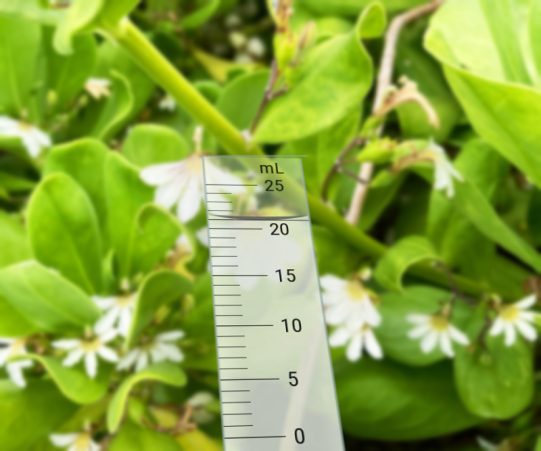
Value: 21 mL
